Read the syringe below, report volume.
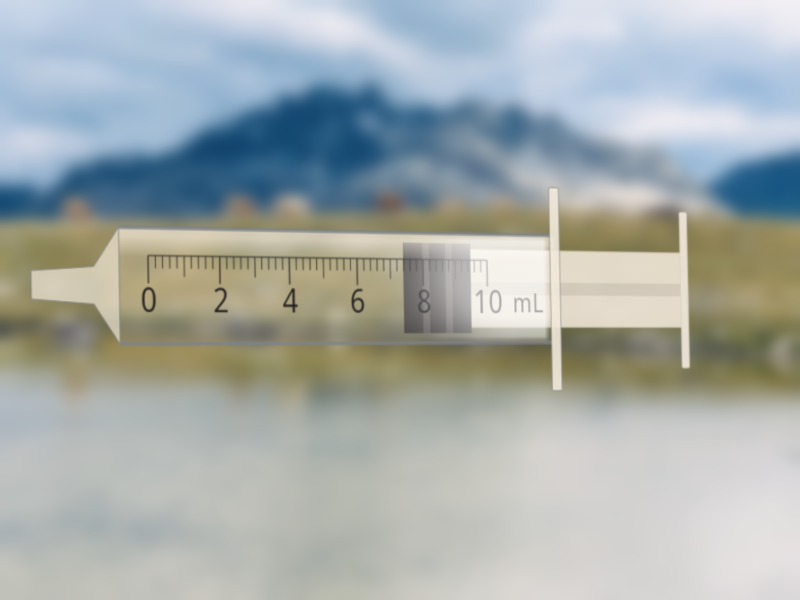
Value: 7.4 mL
